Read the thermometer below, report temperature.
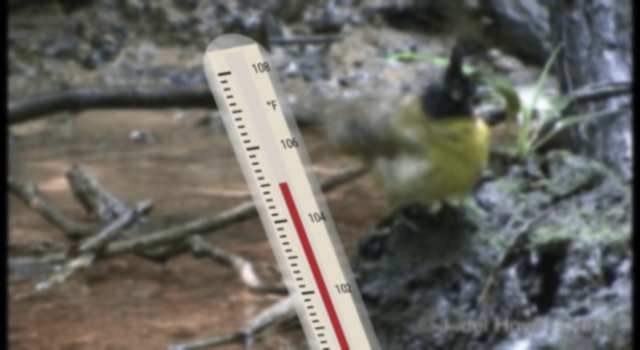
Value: 105 °F
